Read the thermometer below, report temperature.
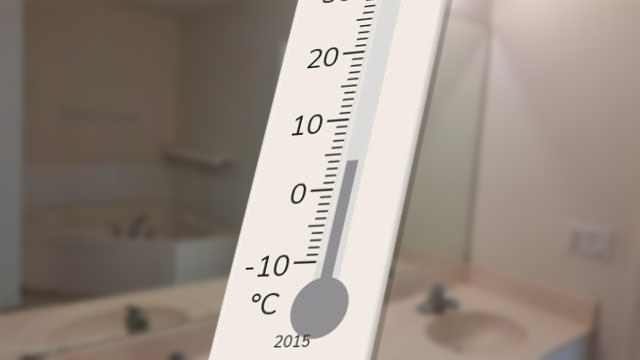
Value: 4 °C
